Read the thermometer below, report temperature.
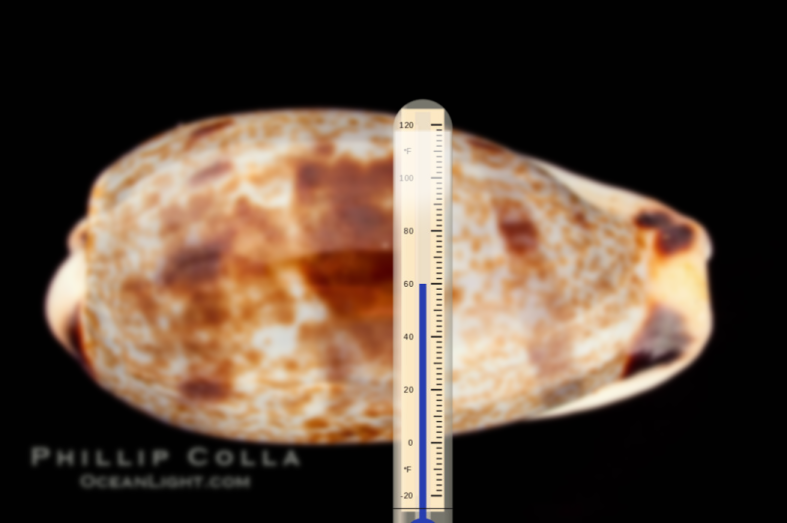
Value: 60 °F
